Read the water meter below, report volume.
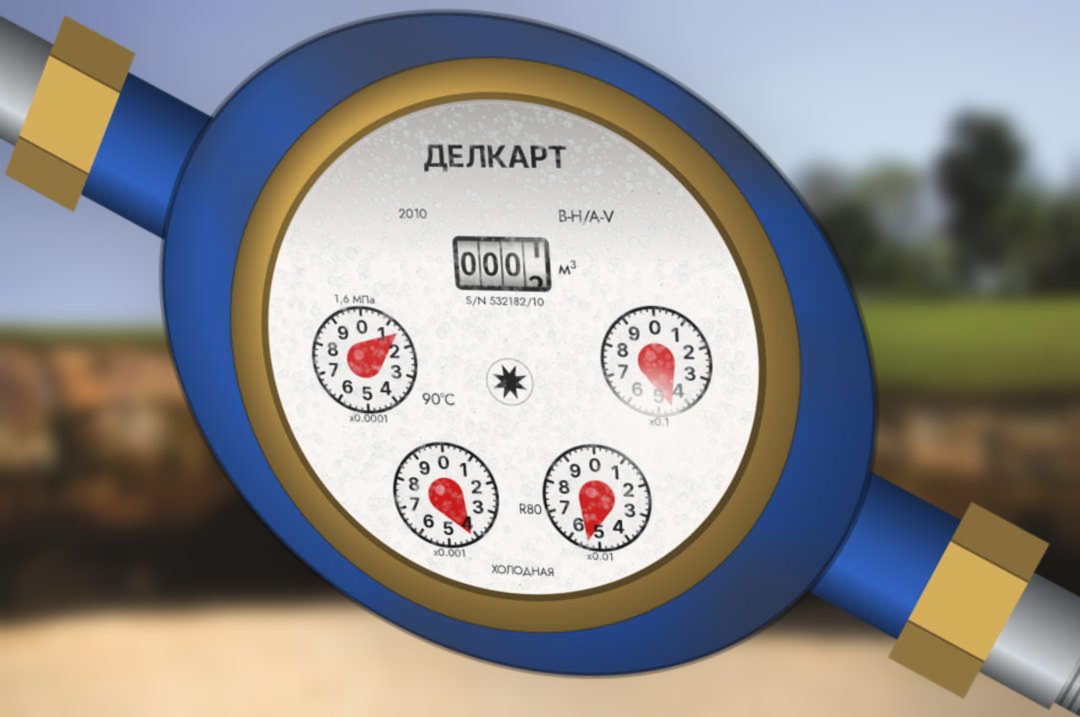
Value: 1.4541 m³
